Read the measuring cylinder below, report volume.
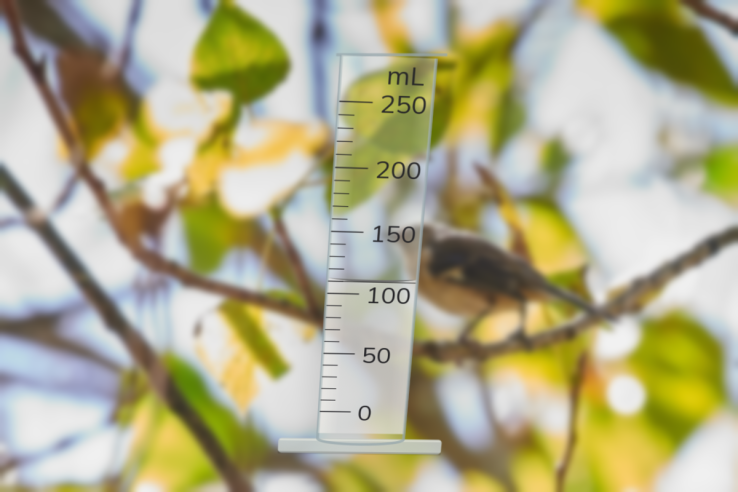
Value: 110 mL
